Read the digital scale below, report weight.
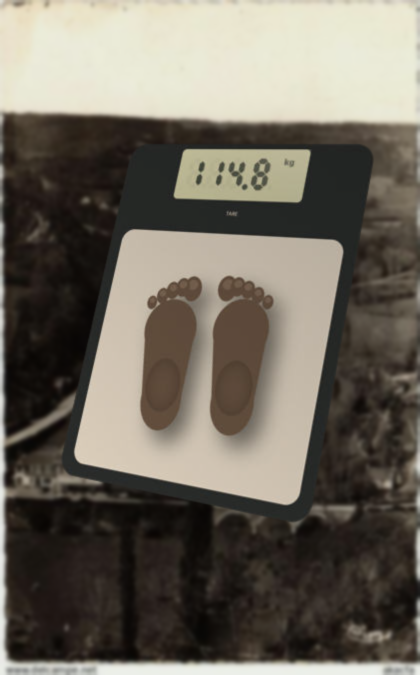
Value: 114.8 kg
